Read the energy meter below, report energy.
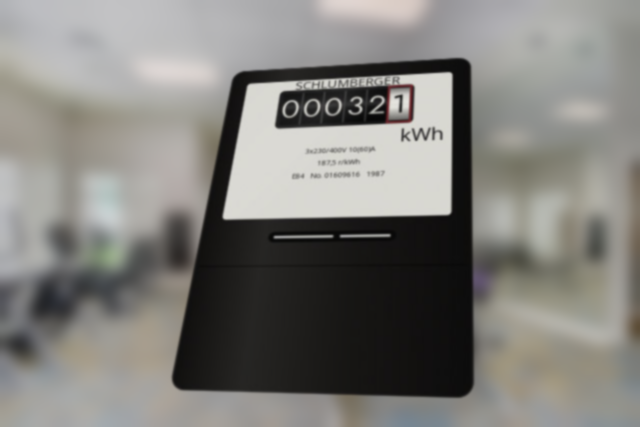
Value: 32.1 kWh
